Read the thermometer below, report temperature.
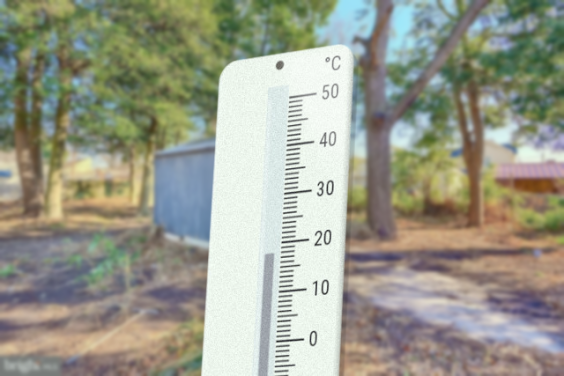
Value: 18 °C
